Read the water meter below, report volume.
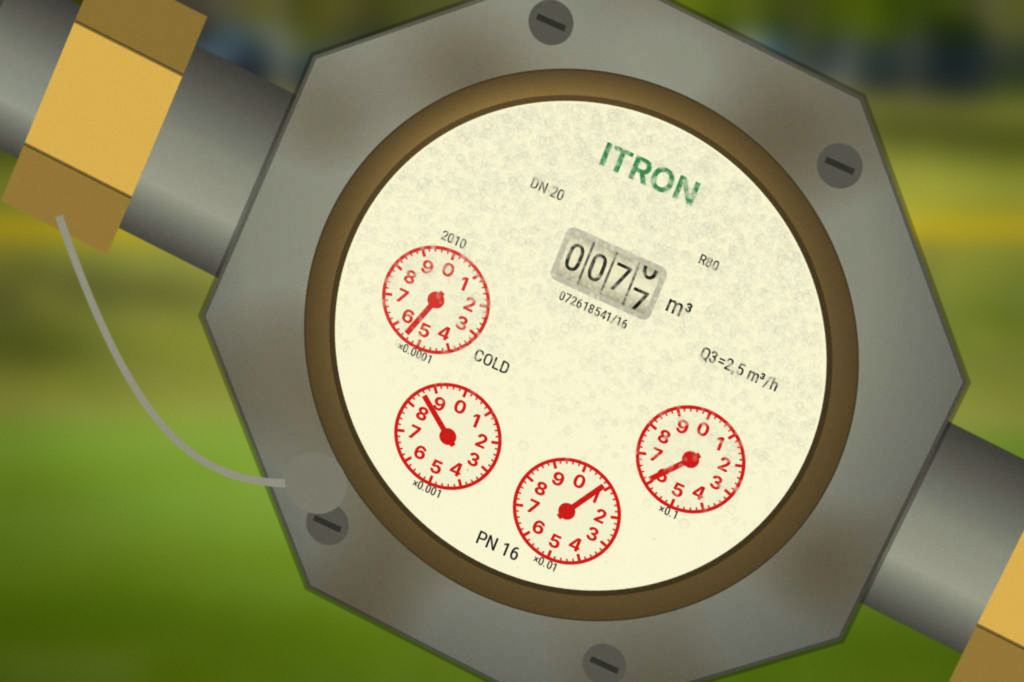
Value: 76.6085 m³
